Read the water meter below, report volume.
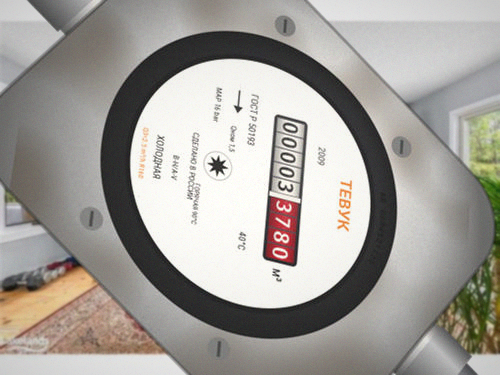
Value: 3.3780 m³
